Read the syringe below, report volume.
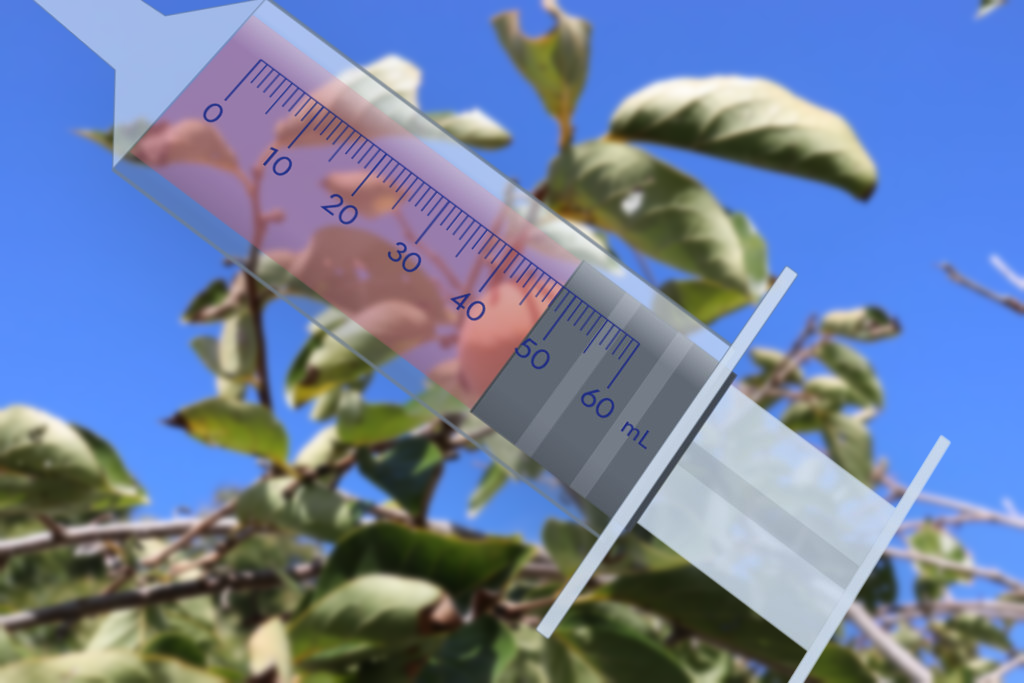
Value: 48 mL
